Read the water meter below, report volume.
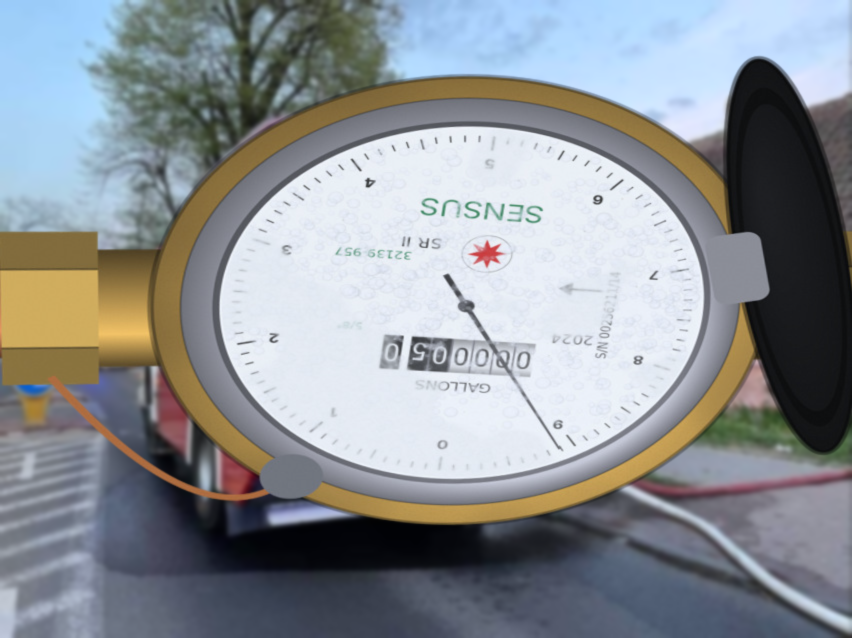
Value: 49.1 gal
